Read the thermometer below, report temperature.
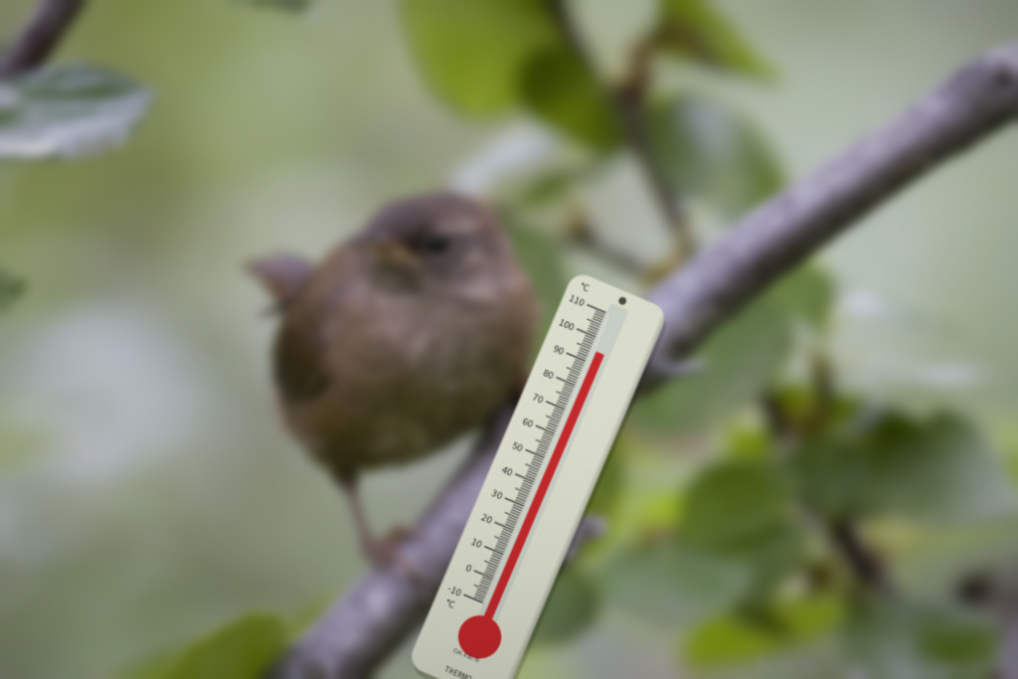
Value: 95 °C
